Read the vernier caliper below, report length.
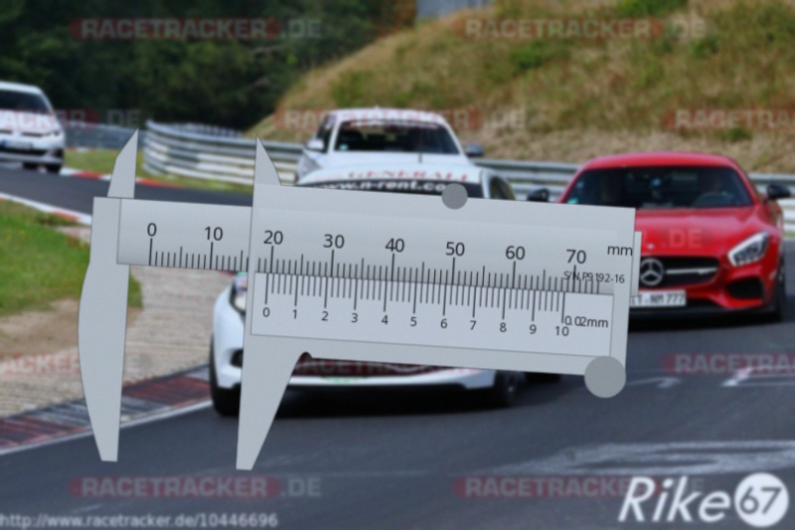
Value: 19.5 mm
